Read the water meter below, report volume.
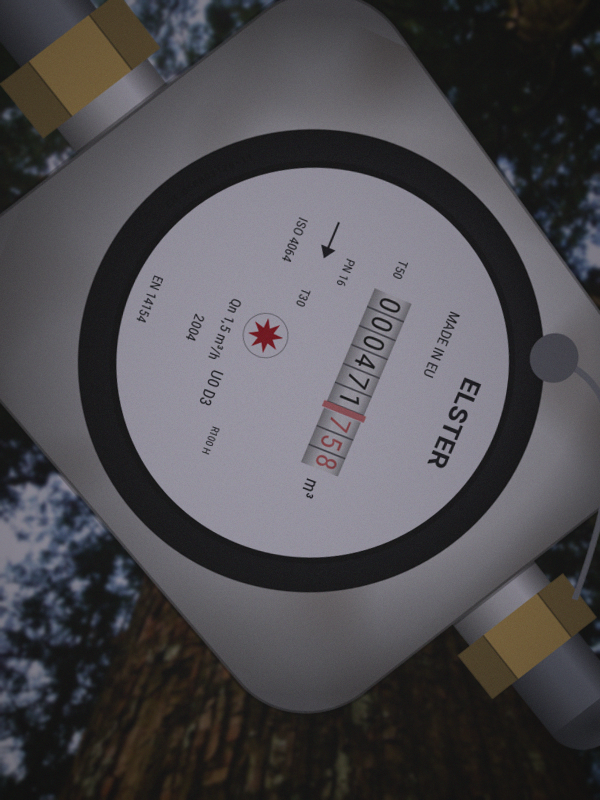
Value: 471.758 m³
